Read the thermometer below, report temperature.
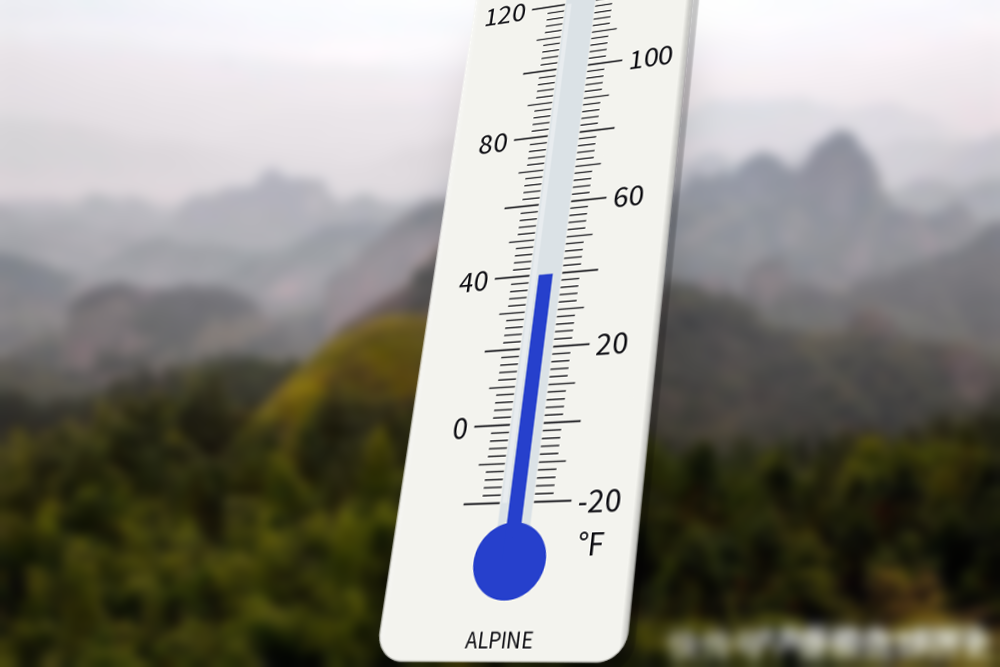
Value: 40 °F
